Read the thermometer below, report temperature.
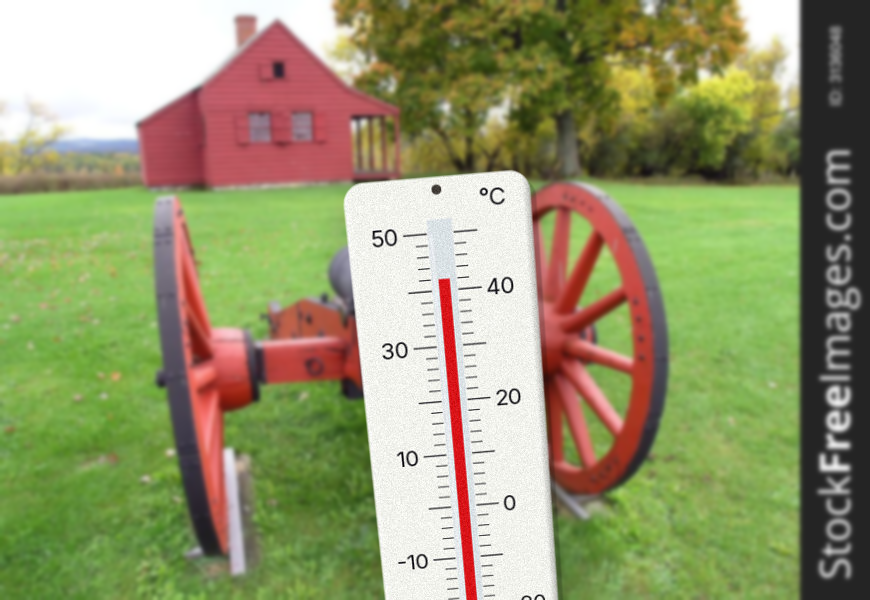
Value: 42 °C
